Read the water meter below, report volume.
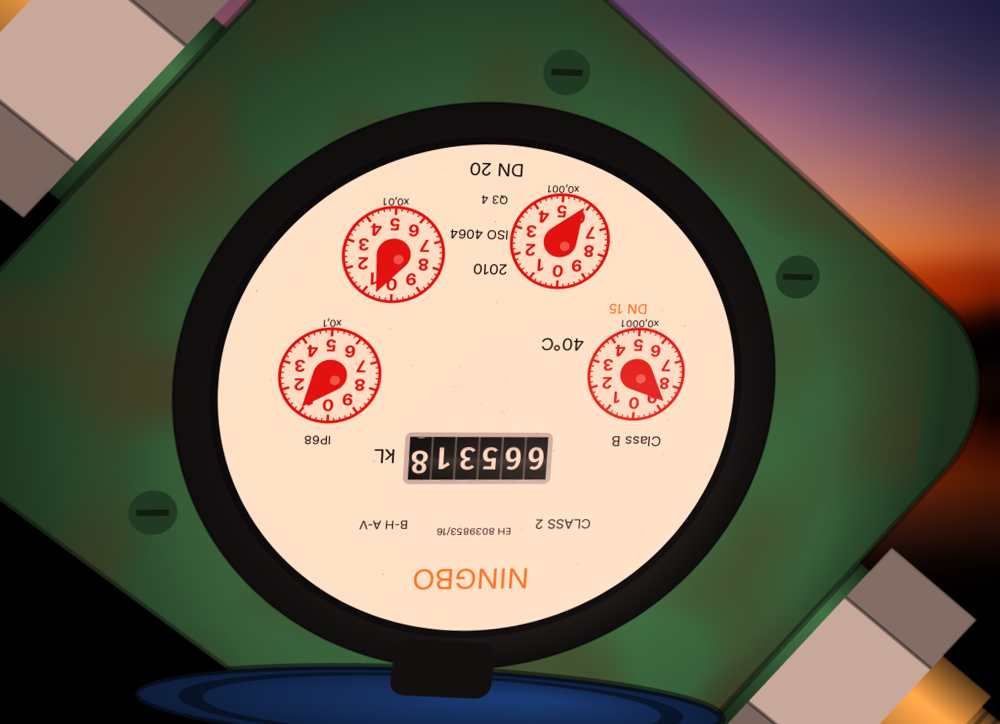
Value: 665318.1058 kL
